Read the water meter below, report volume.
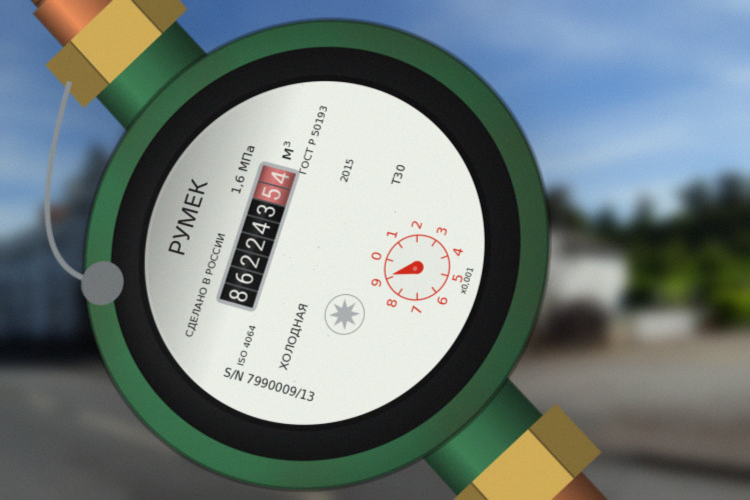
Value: 862243.539 m³
